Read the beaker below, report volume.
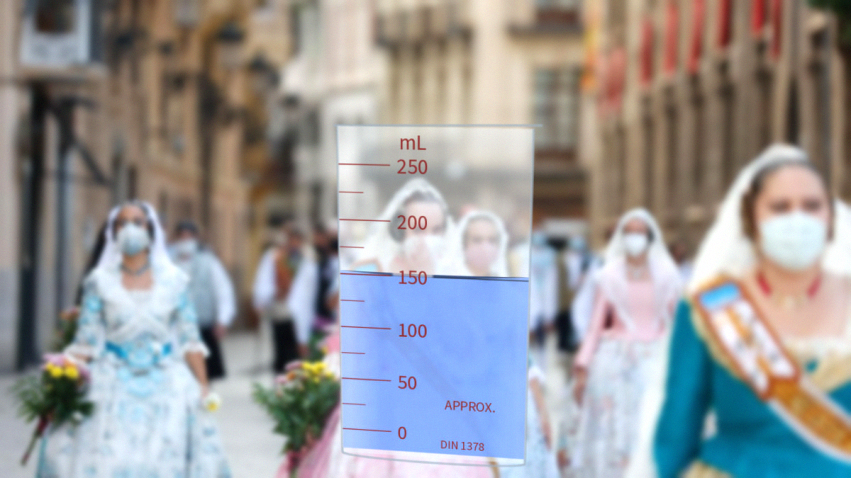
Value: 150 mL
